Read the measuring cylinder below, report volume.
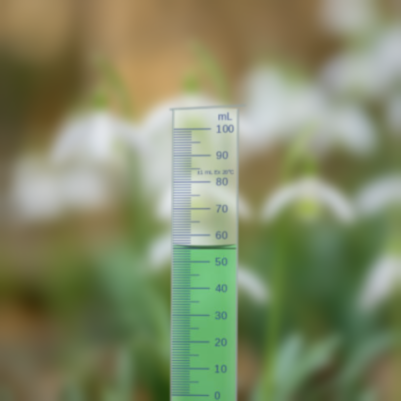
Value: 55 mL
